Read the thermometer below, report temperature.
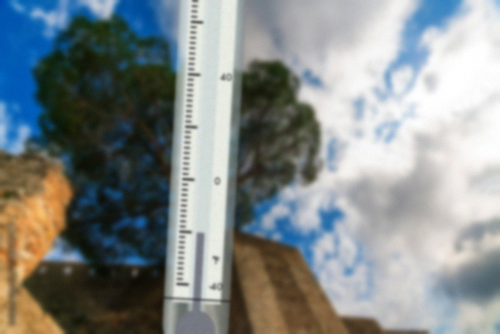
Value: -20 °F
